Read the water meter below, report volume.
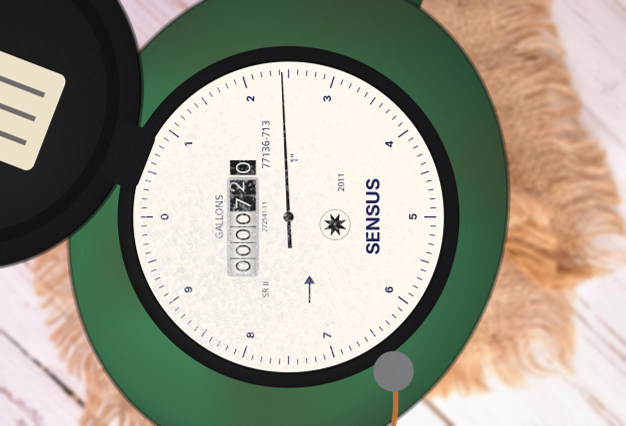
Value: 722.4 gal
